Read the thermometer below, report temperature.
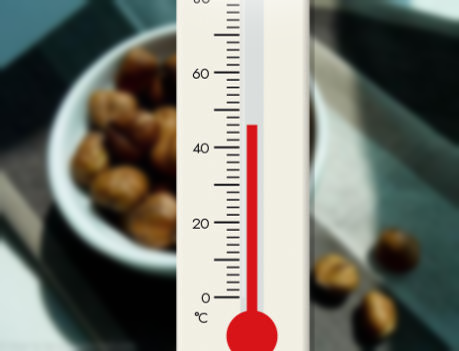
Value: 46 °C
